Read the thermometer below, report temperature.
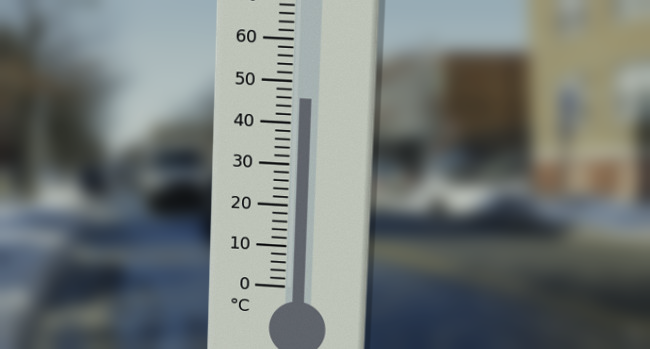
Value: 46 °C
